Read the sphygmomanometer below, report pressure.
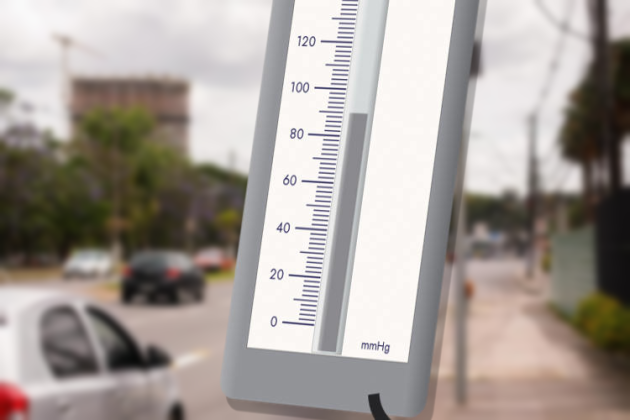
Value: 90 mmHg
